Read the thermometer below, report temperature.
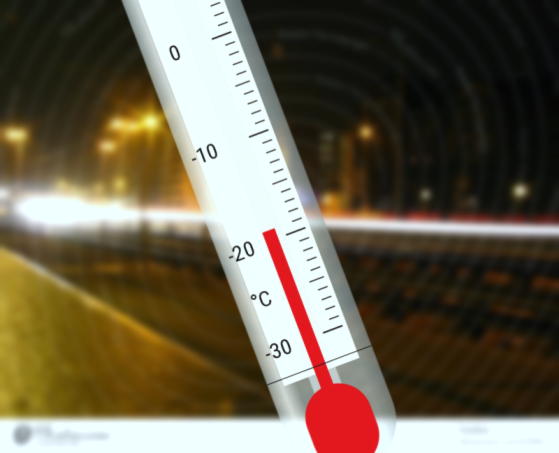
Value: -19 °C
